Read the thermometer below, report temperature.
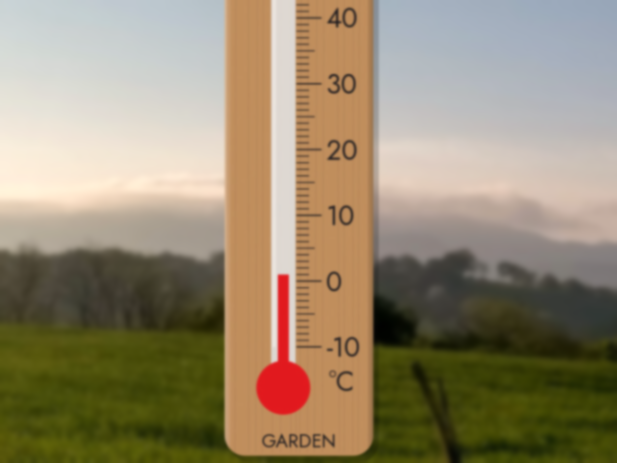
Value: 1 °C
